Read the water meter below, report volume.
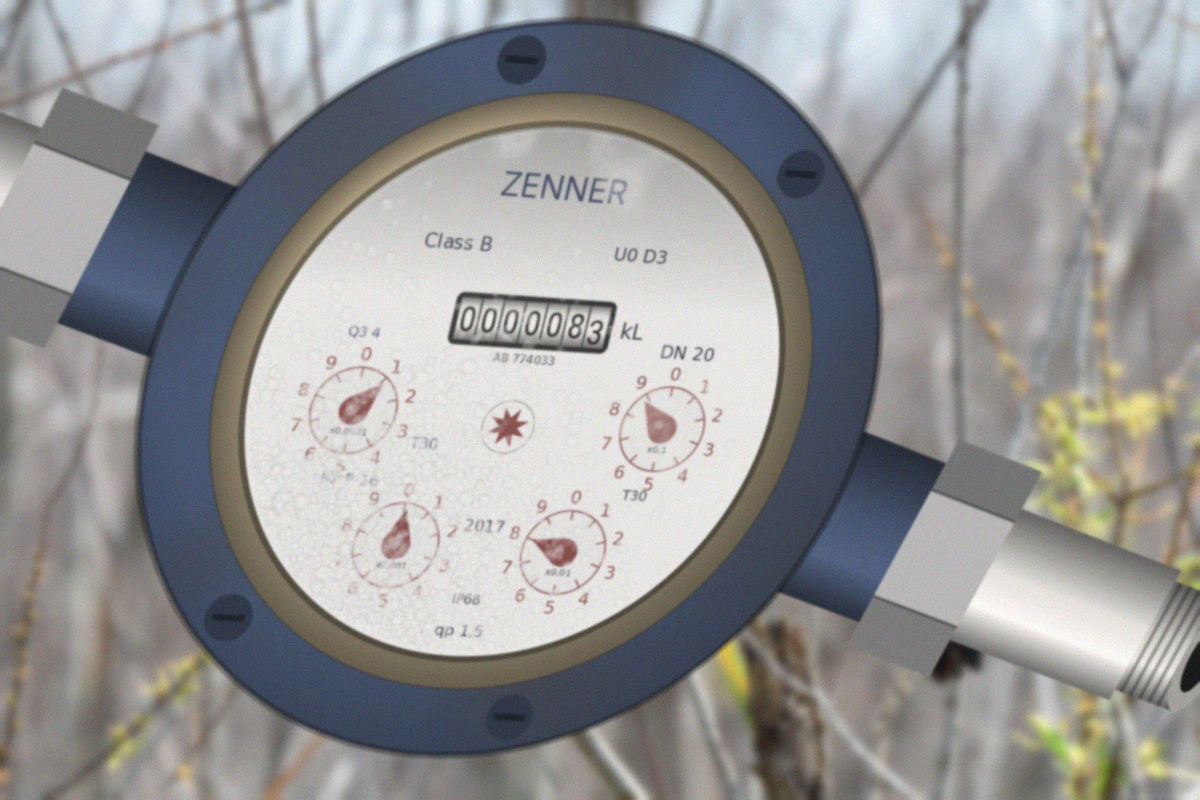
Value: 82.8801 kL
